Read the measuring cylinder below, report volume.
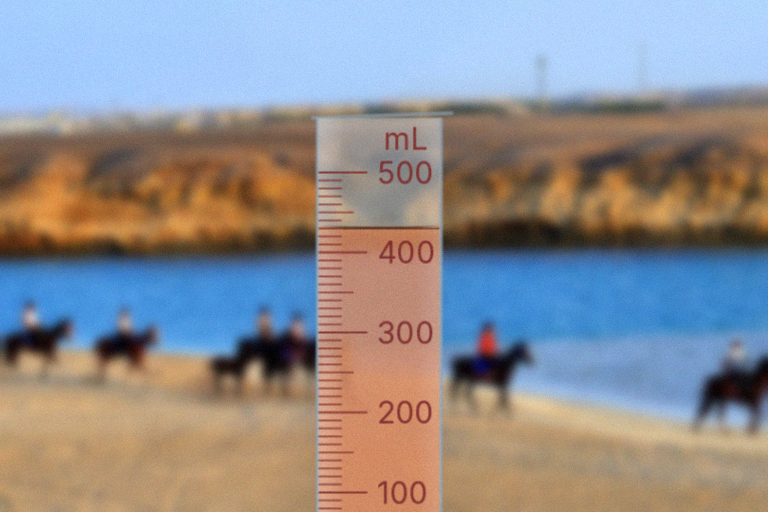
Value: 430 mL
